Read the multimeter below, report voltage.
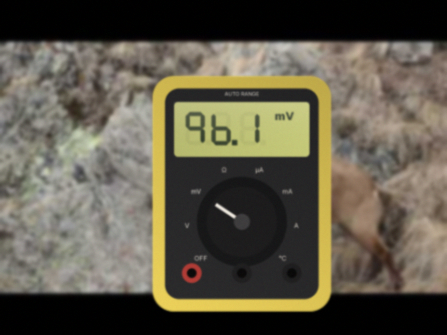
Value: 96.1 mV
